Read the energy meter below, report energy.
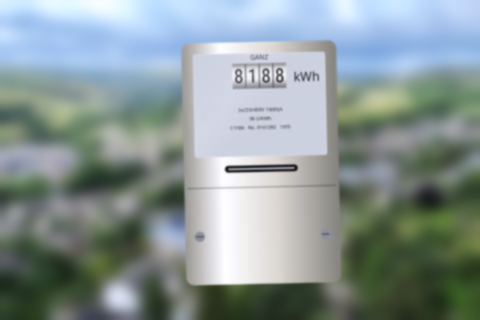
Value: 8188 kWh
